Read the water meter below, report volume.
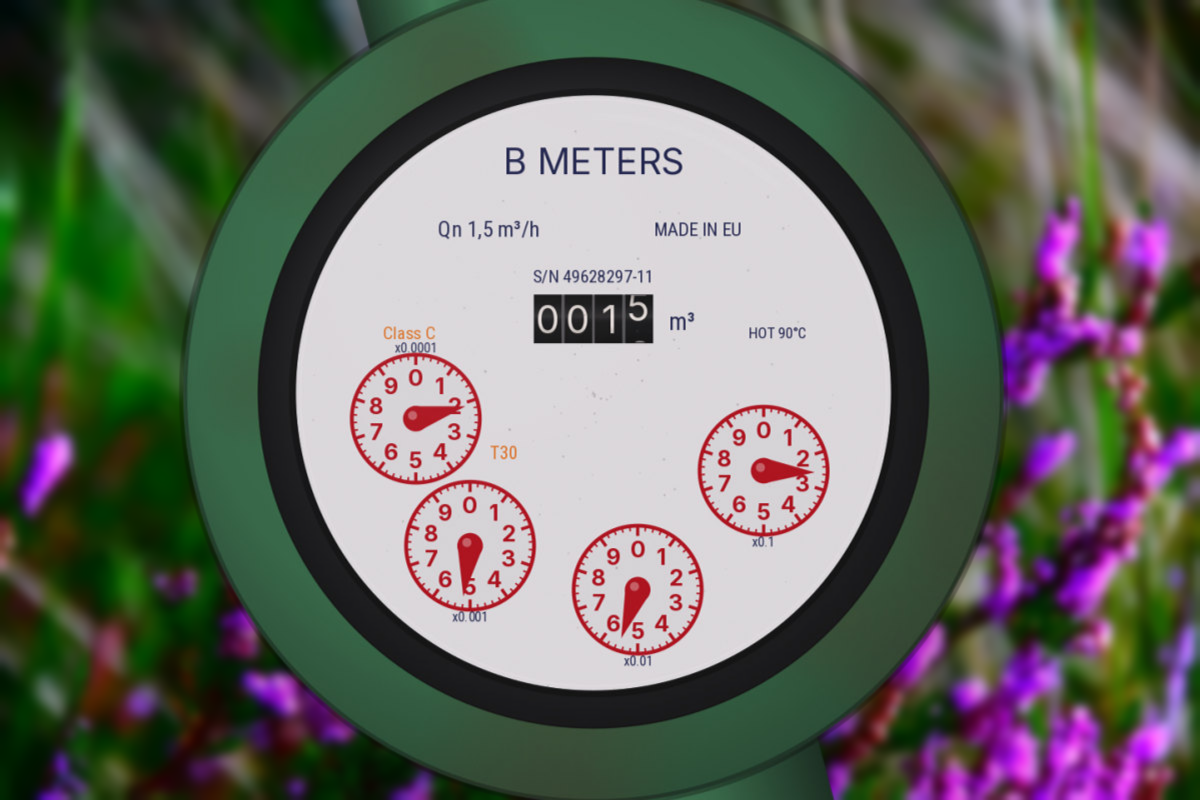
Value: 15.2552 m³
